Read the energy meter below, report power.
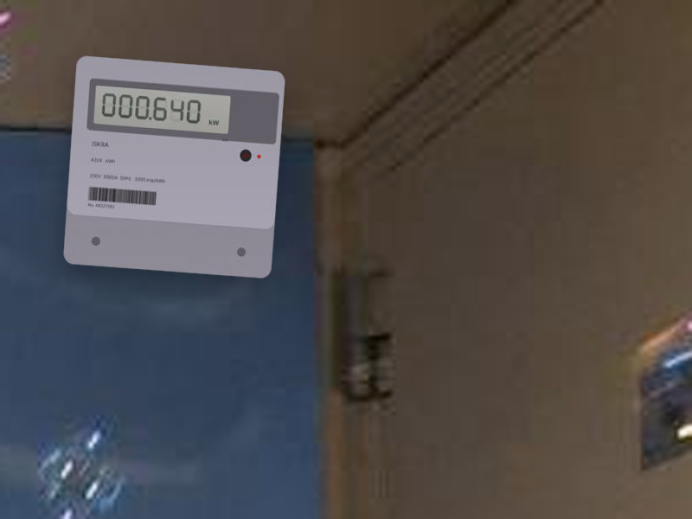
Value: 0.640 kW
